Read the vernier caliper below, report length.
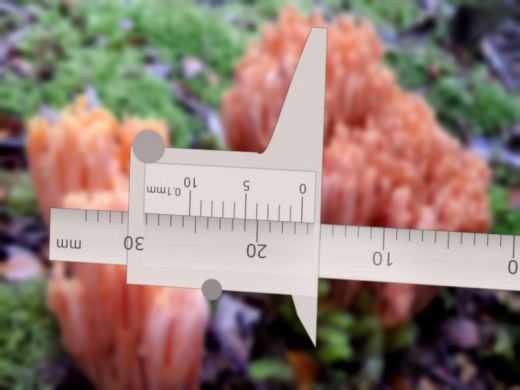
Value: 16.5 mm
